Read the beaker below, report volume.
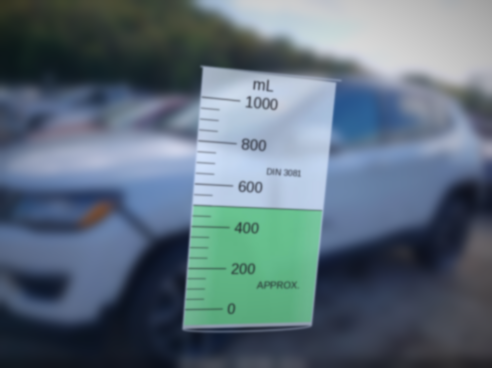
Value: 500 mL
